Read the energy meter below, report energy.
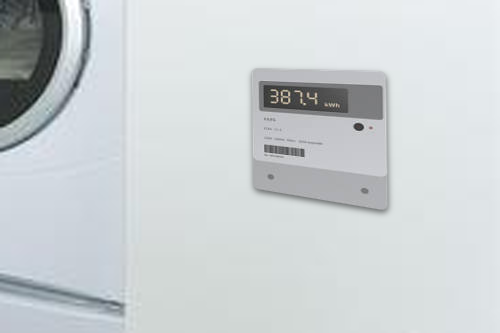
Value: 387.4 kWh
